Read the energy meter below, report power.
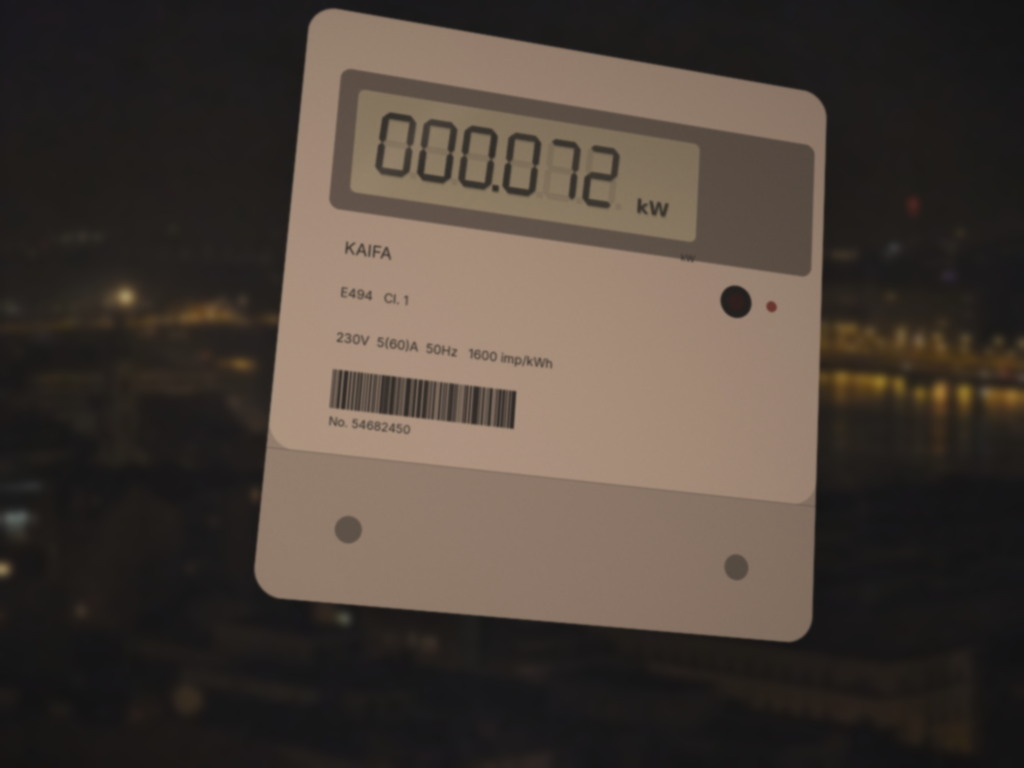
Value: 0.072 kW
